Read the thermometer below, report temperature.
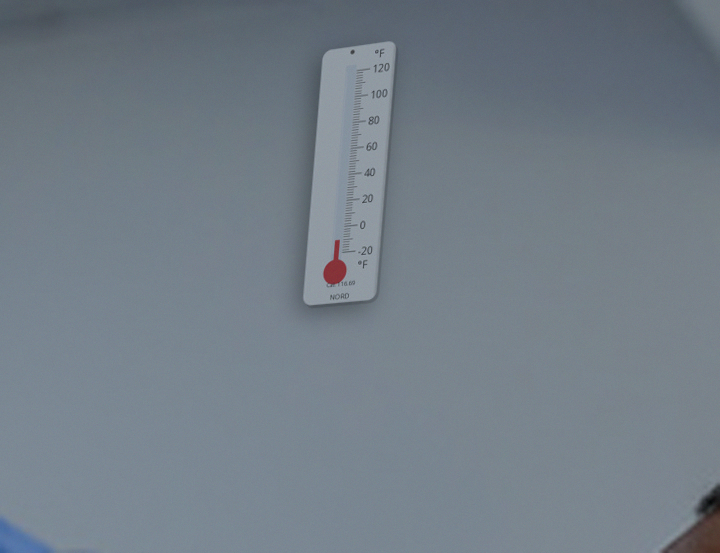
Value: -10 °F
